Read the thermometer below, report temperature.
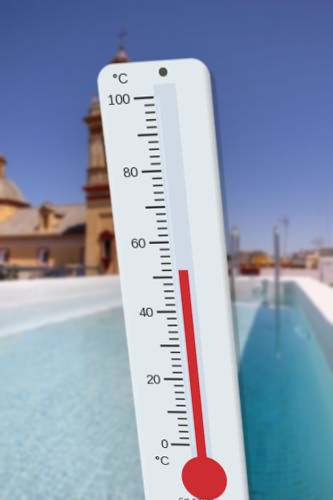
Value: 52 °C
